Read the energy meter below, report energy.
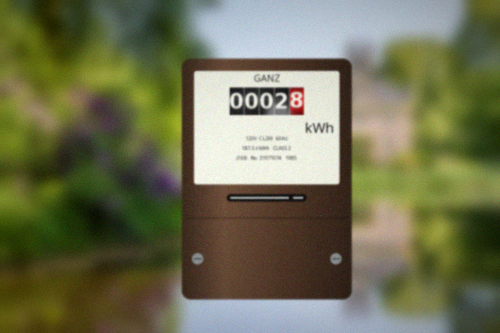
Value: 2.8 kWh
